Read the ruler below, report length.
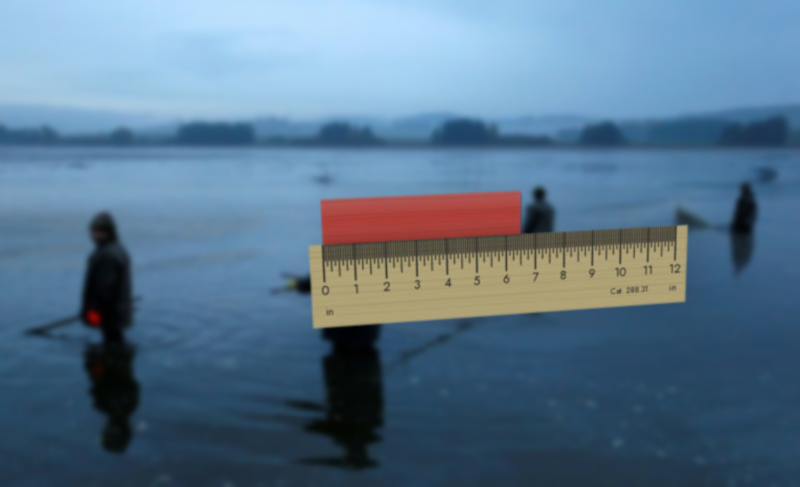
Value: 6.5 in
